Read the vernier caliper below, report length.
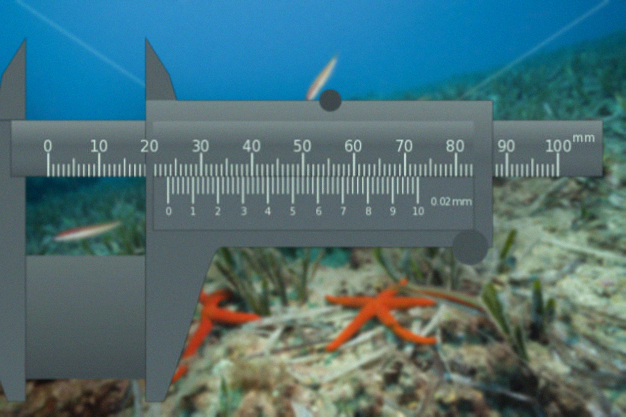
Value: 23.5 mm
